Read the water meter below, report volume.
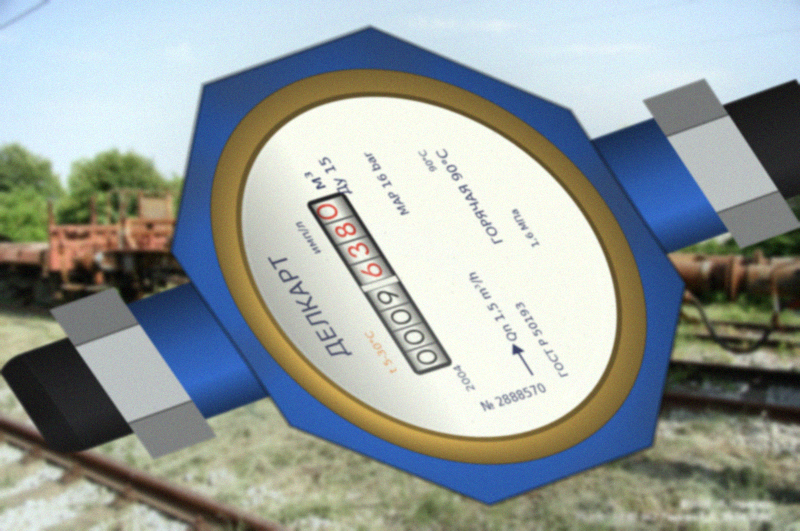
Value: 9.6380 m³
